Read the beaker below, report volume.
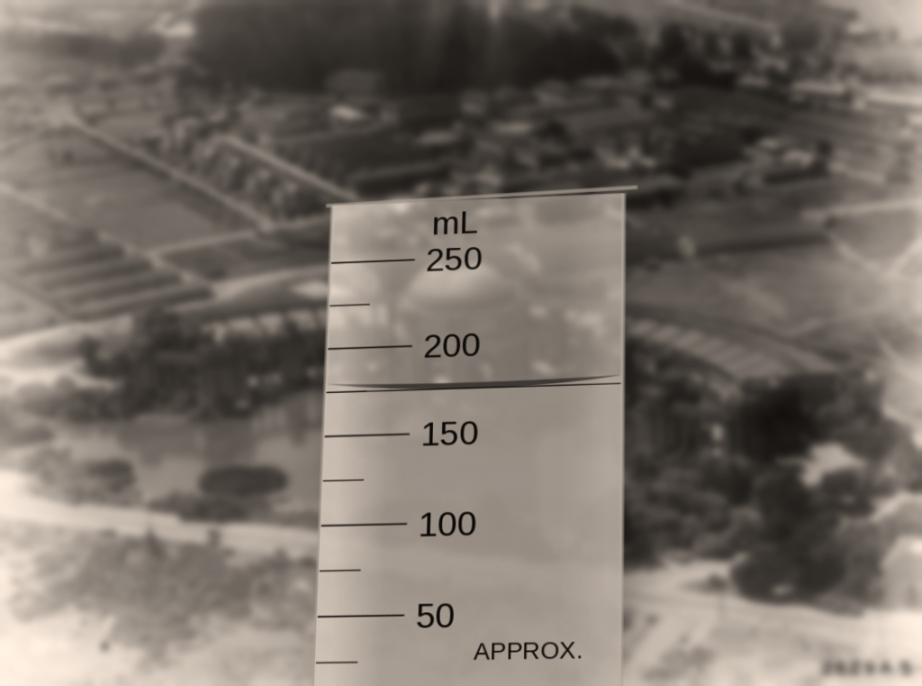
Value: 175 mL
